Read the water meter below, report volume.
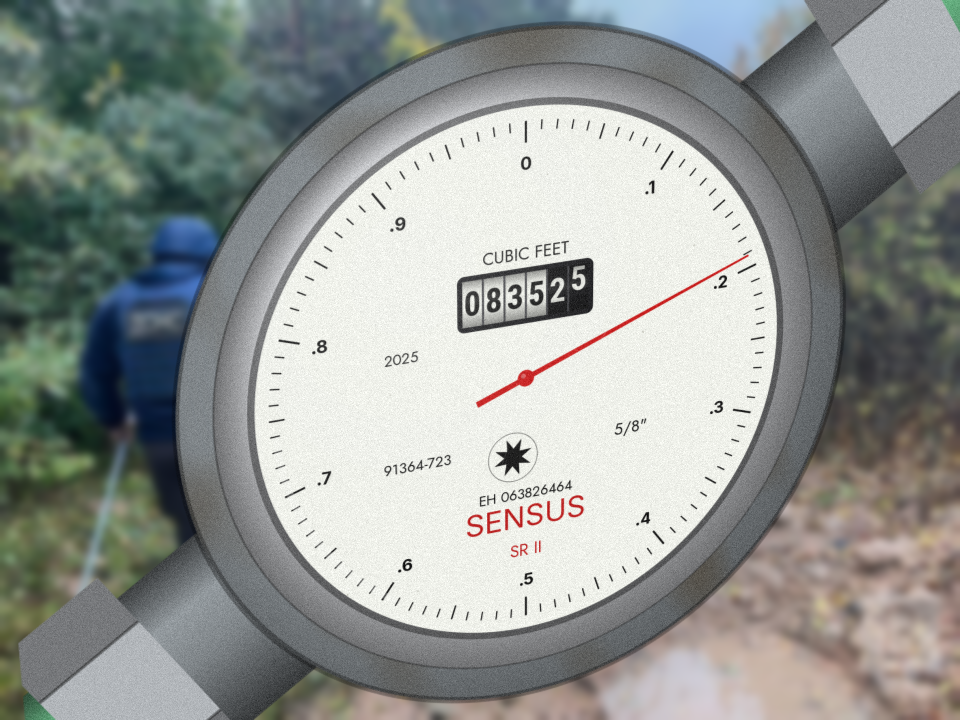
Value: 83525.19 ft³
